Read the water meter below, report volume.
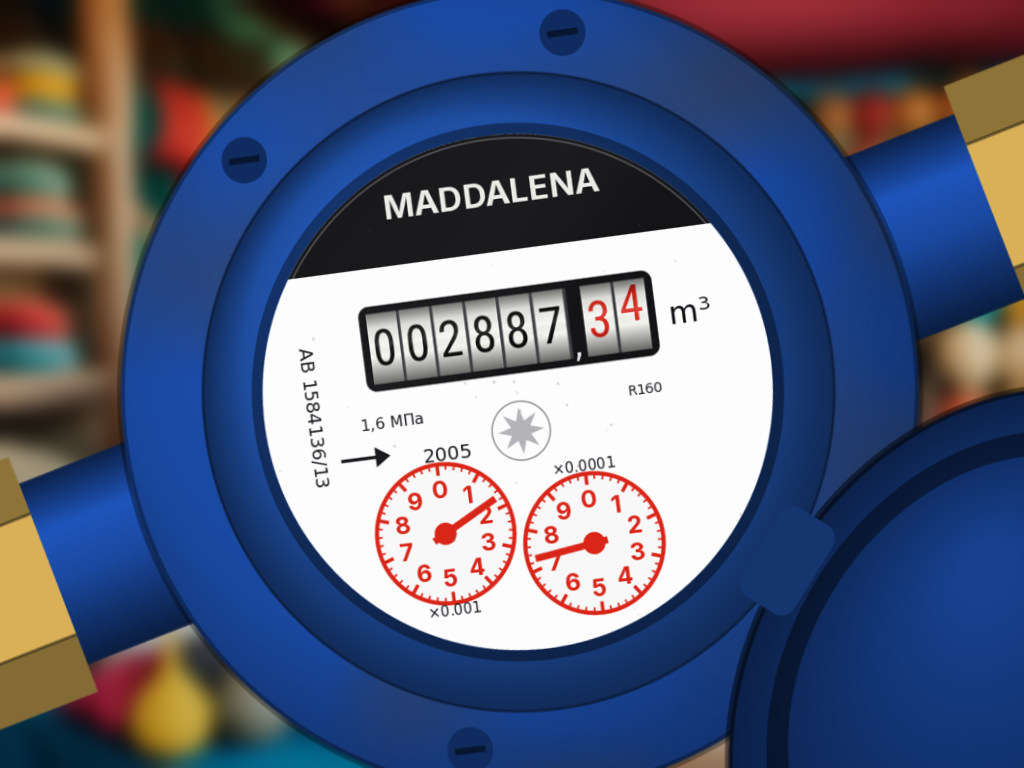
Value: 2887.3417 m³
